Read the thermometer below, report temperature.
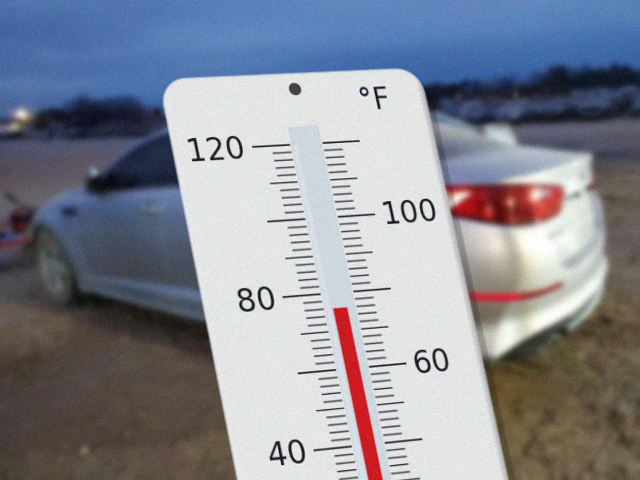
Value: 76 °F
